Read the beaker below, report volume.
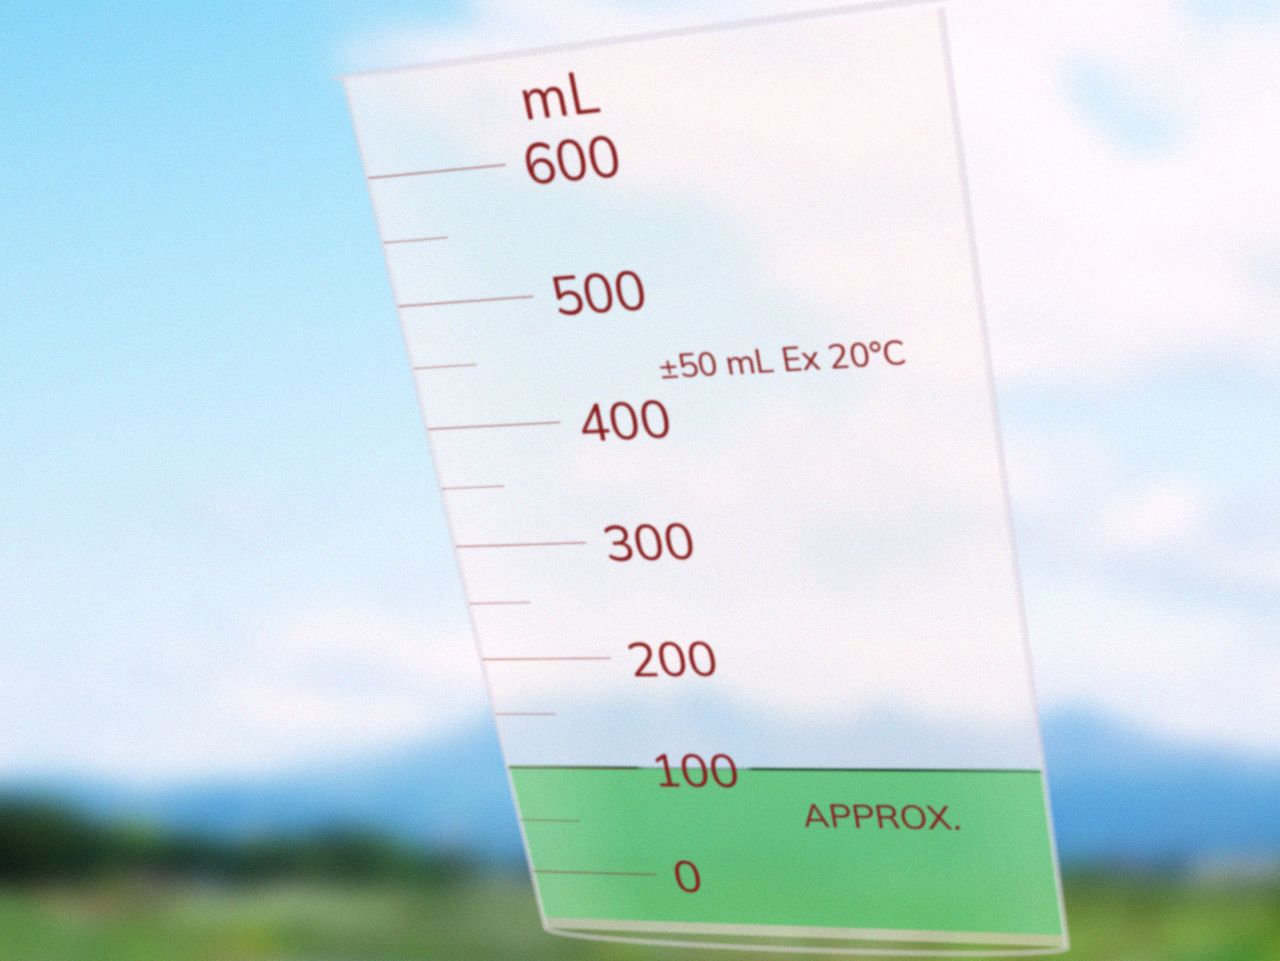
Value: 100 mL
